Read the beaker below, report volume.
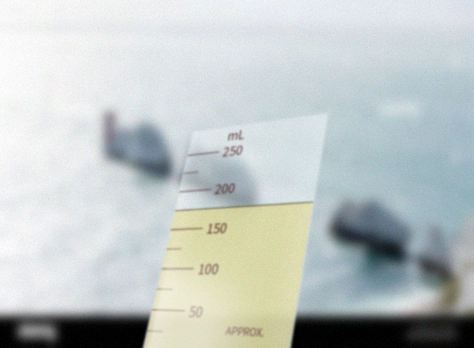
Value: 175 mL
